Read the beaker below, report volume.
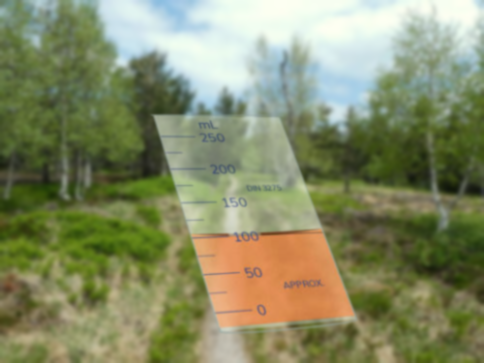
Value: 100 mL
